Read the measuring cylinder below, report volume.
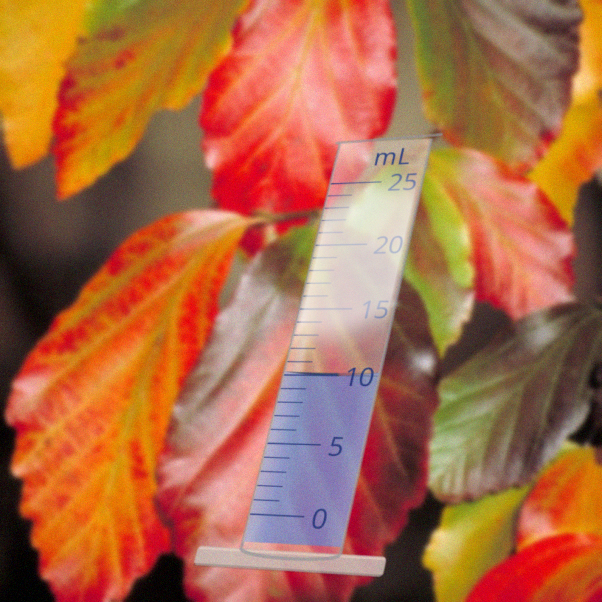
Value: 10 mL
